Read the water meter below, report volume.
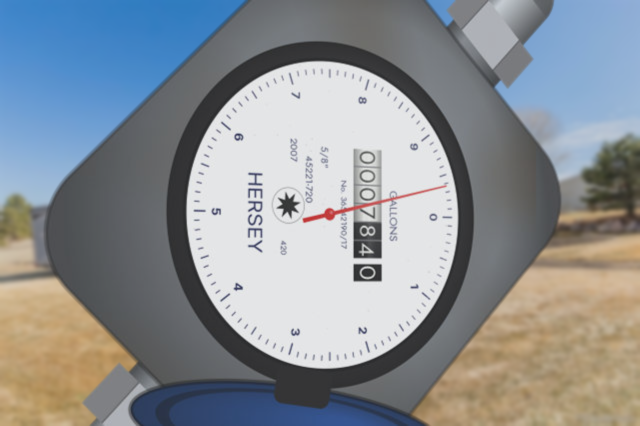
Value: 7839.6 gal
